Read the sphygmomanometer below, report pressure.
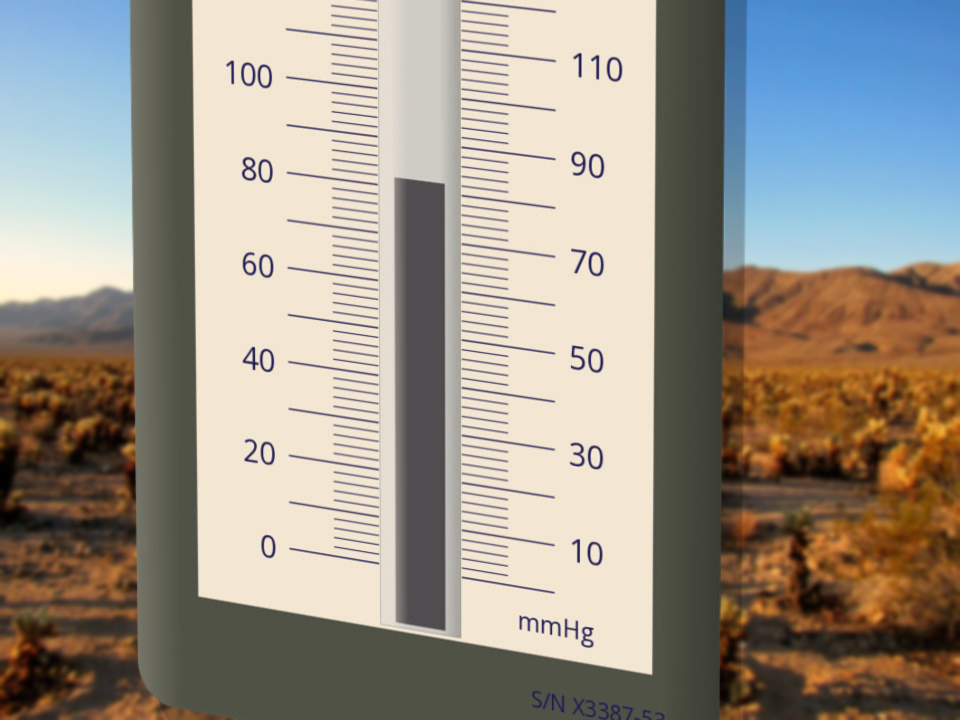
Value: 82 mmHg
